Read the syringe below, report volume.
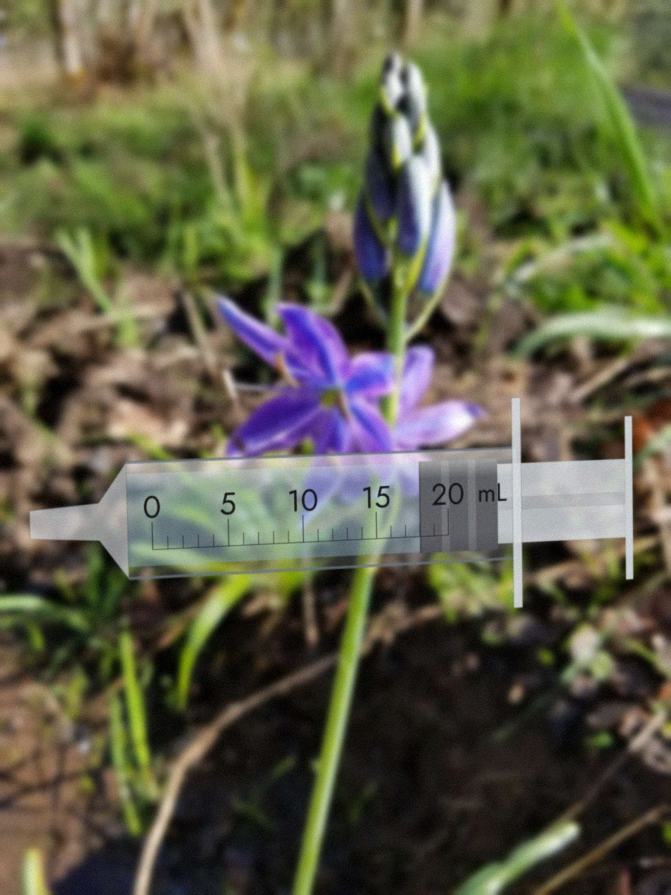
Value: 18 mL
